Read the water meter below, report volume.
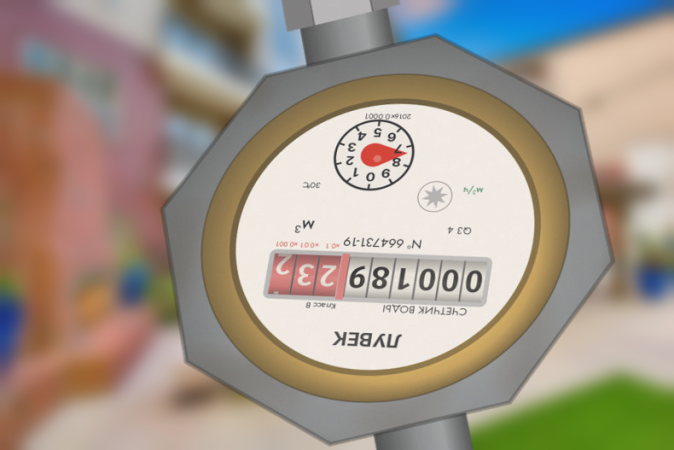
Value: 189.2317 m³
